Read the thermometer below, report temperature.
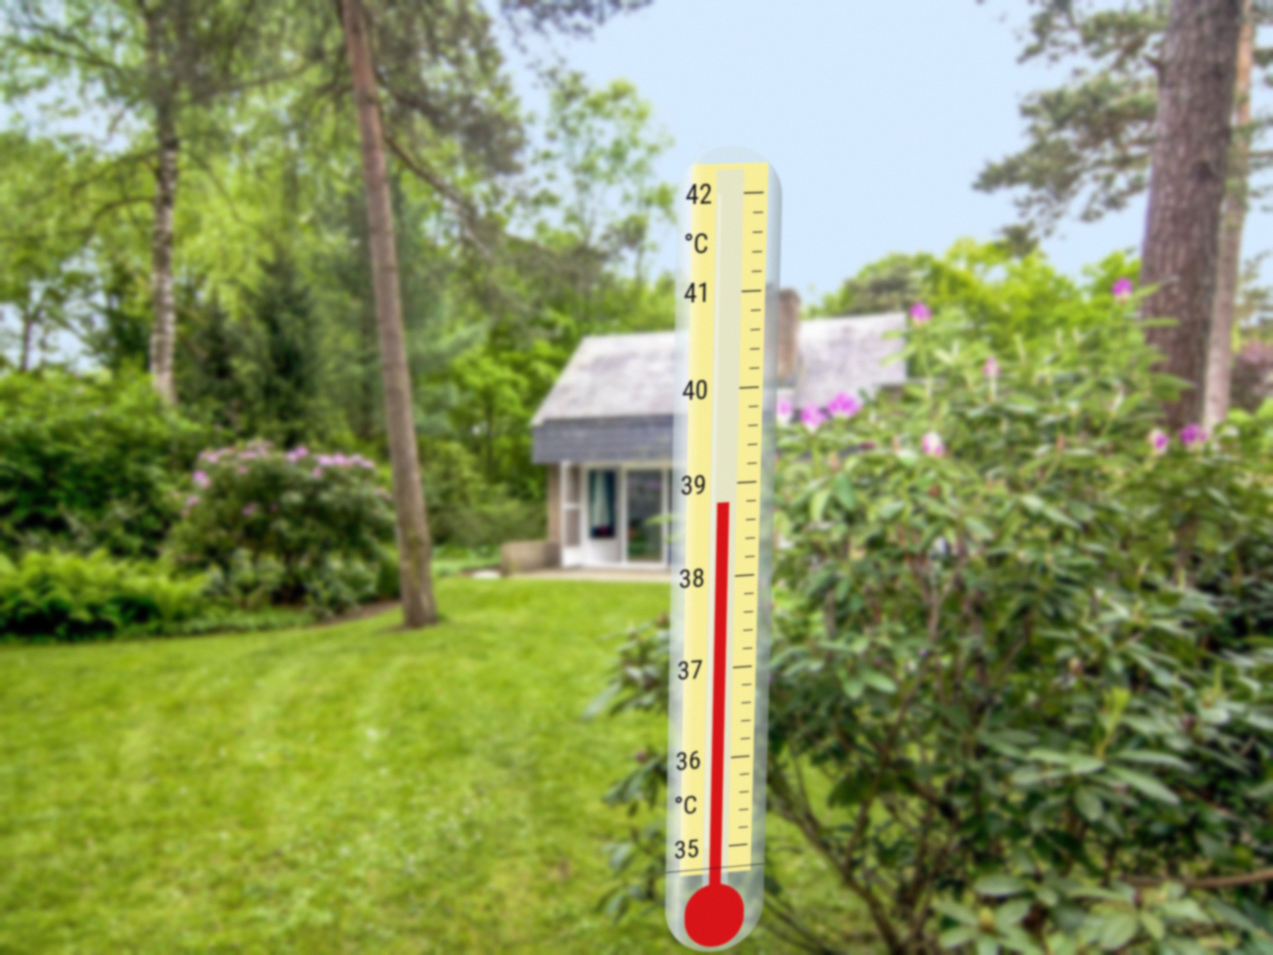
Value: 38.8 °C
